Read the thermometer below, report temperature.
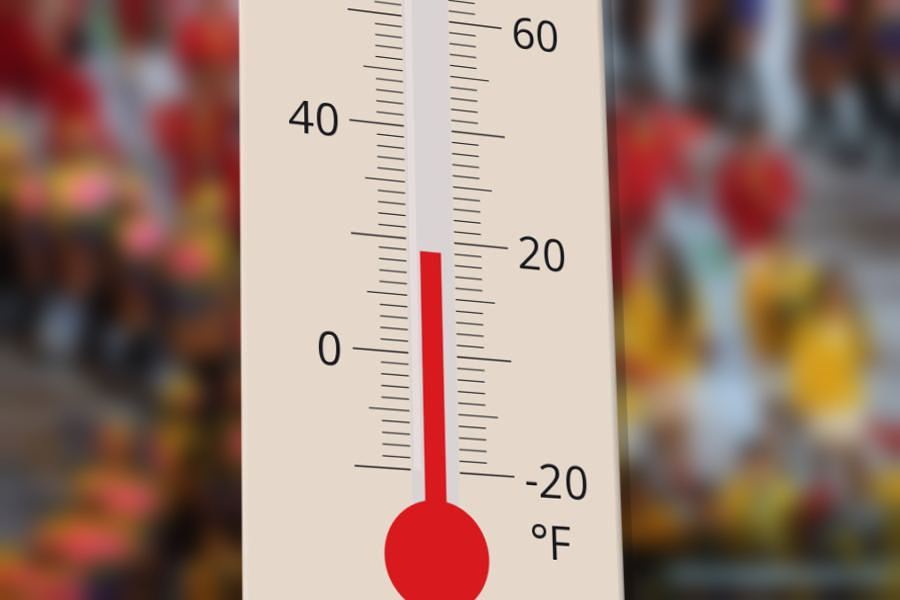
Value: 18 °F
